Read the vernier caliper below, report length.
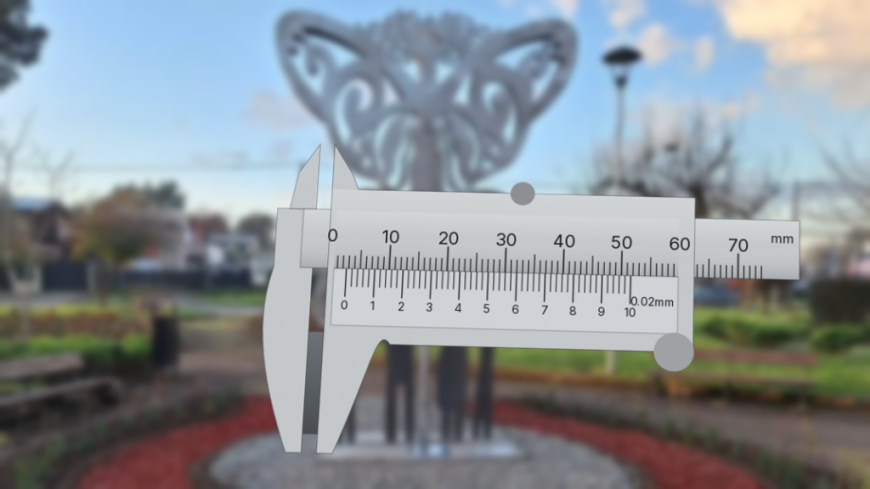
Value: 2.6 mm
